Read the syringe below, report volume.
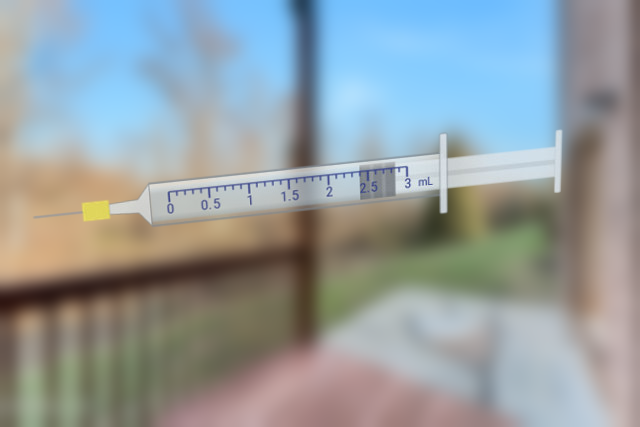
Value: 2.4 mL
